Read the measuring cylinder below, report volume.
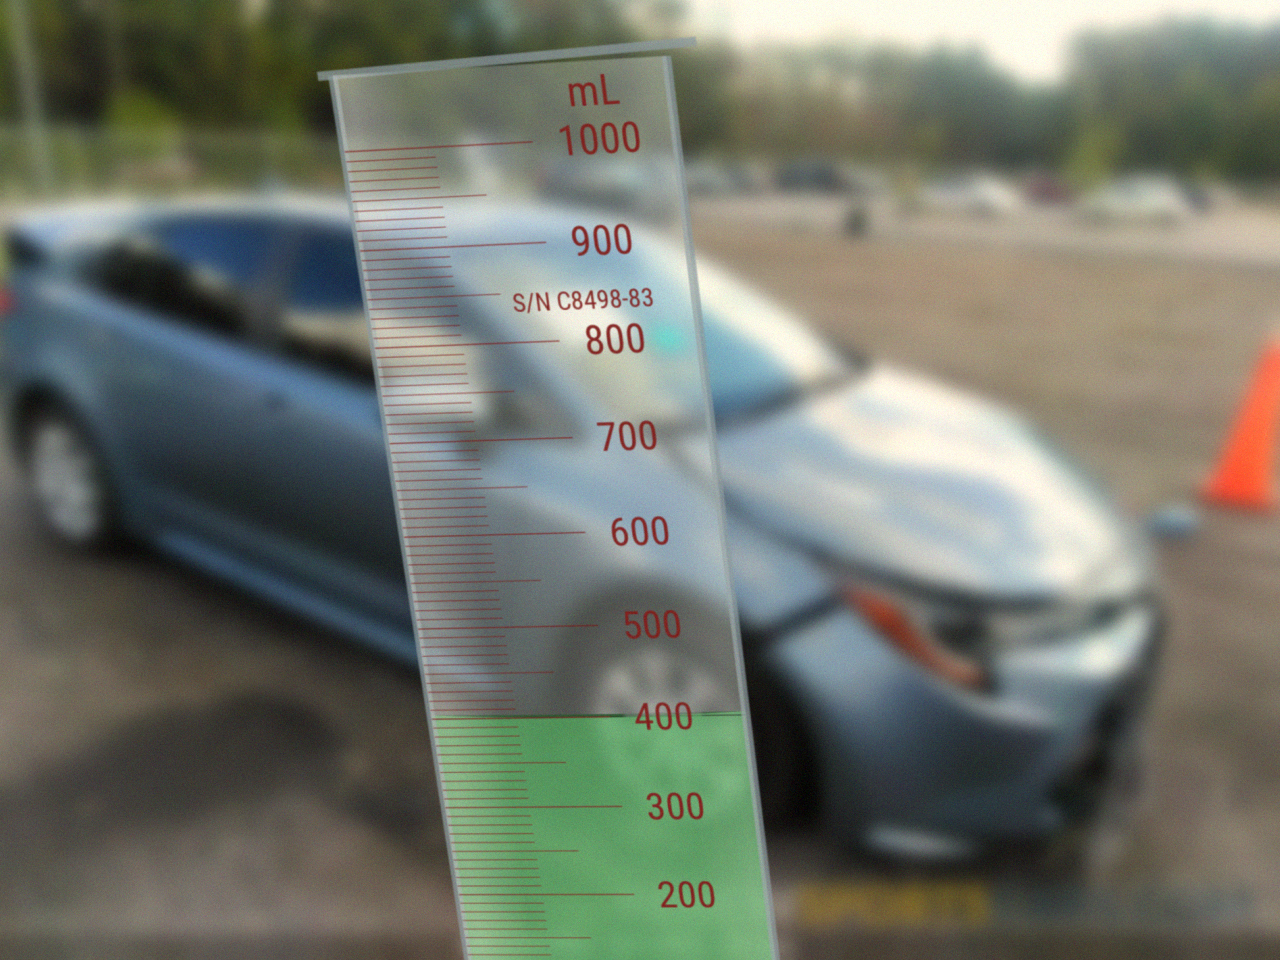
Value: 400 mL
